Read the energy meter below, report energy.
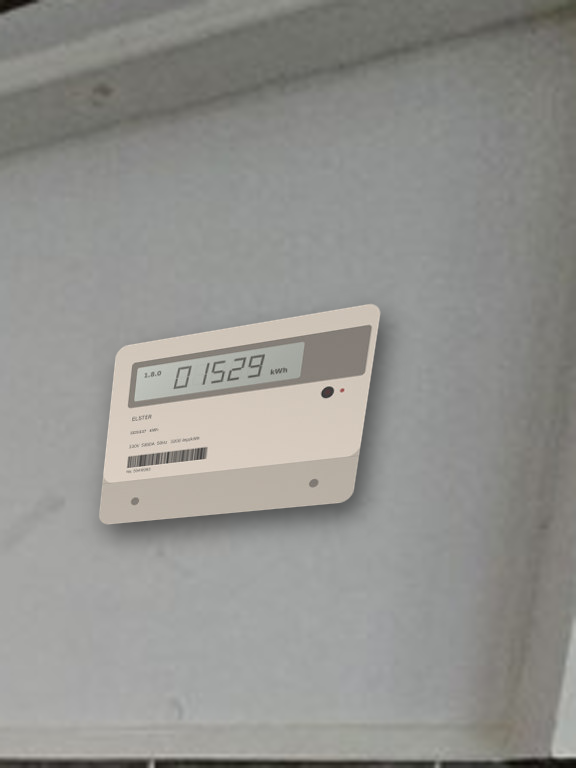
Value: 1529 kWh
